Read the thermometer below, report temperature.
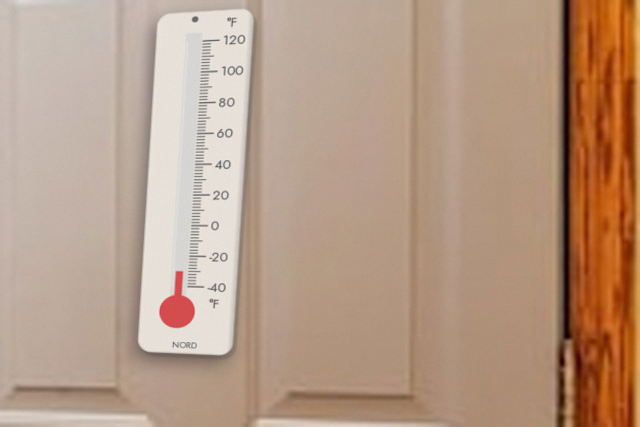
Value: -30 °F
